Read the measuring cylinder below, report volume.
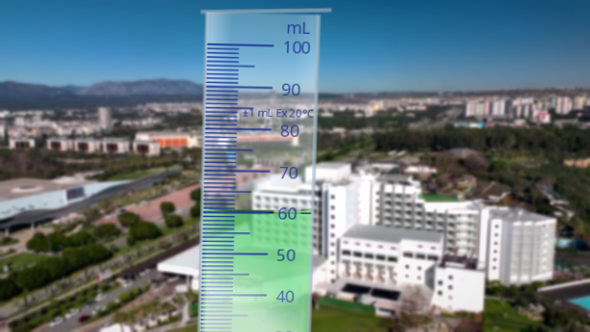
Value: 60 mL
